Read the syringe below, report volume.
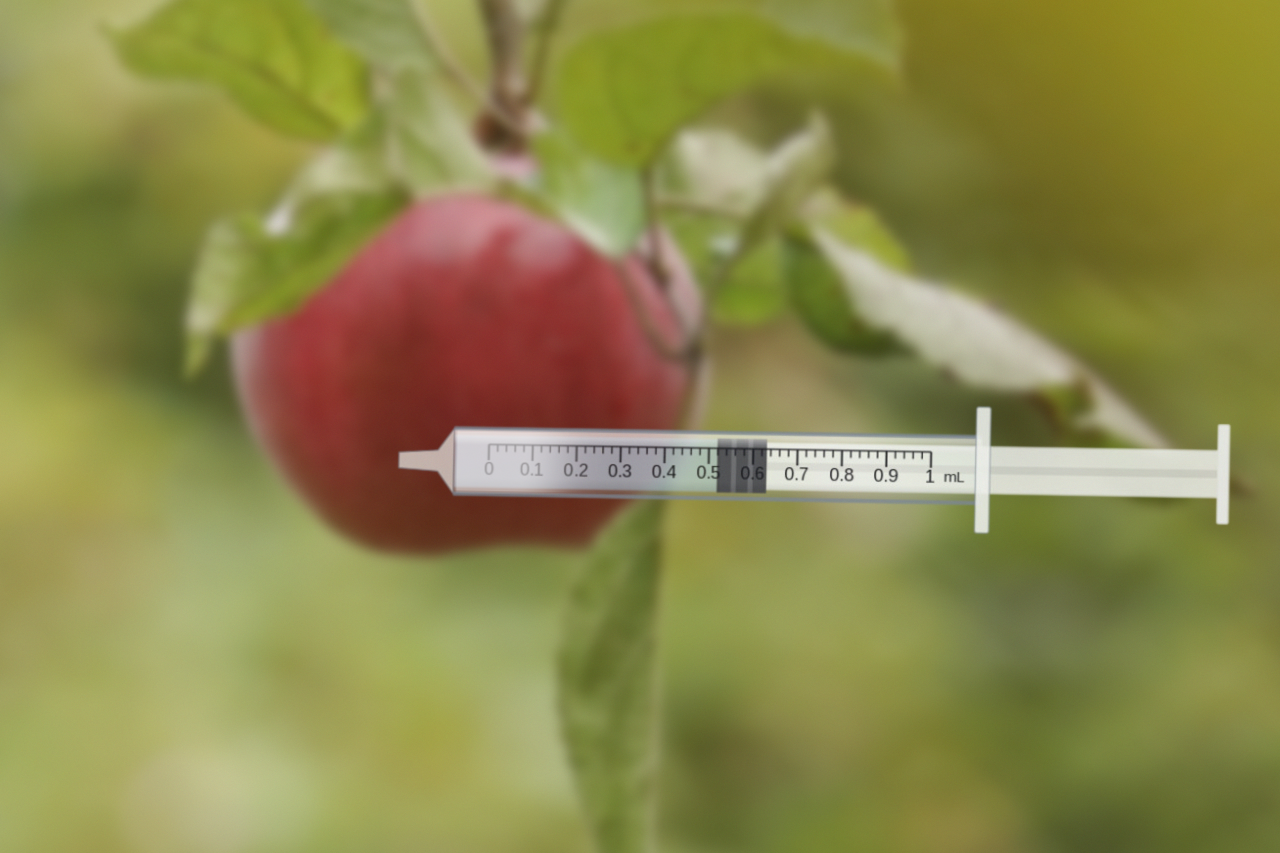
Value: 0.52 mL
